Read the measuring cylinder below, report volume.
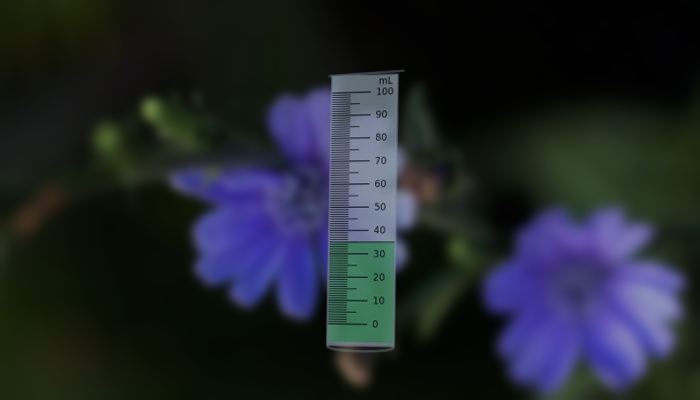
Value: 35 mL
